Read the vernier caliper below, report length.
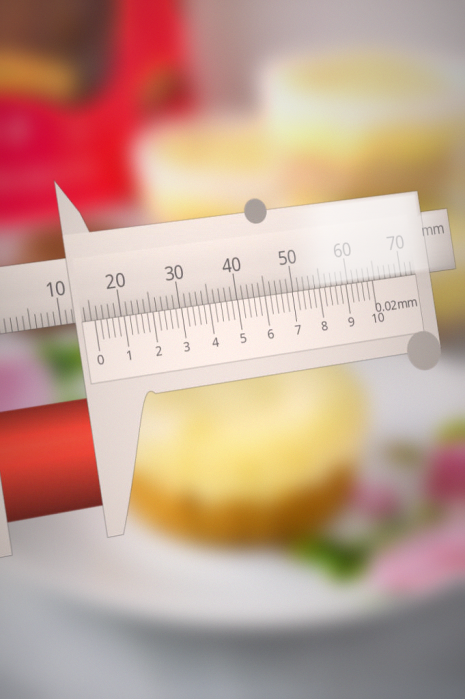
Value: 15.6 mm
